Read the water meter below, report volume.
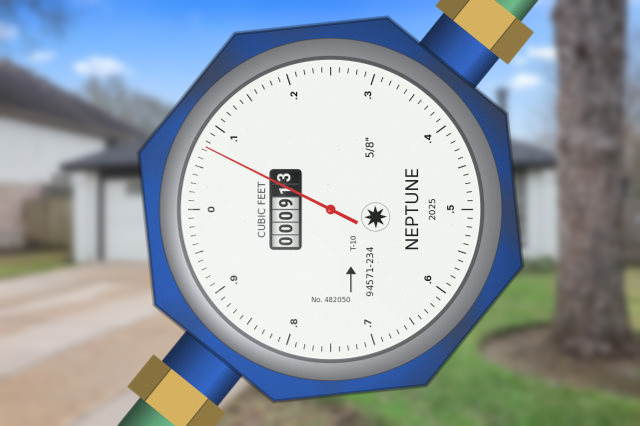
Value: 913.07 ft³
